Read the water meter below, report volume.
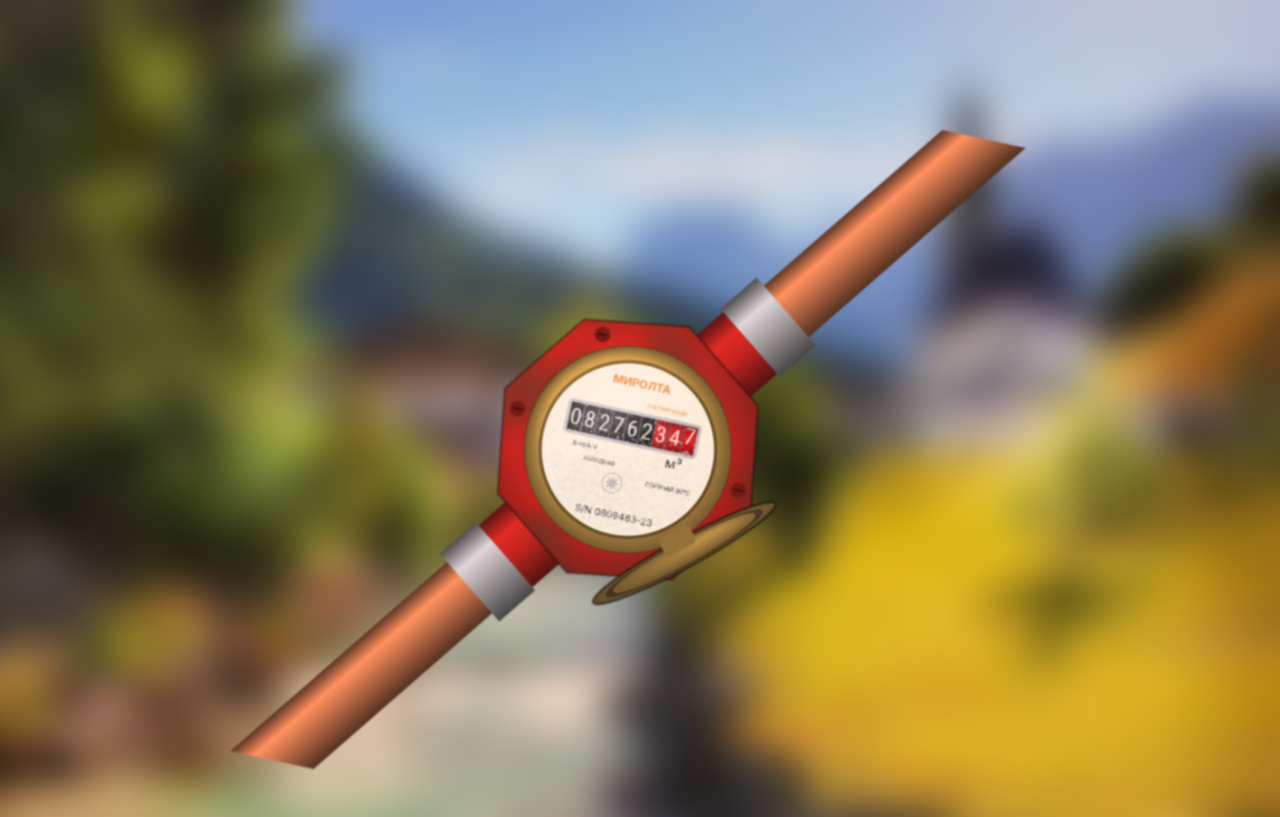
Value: 82762.347 m³
